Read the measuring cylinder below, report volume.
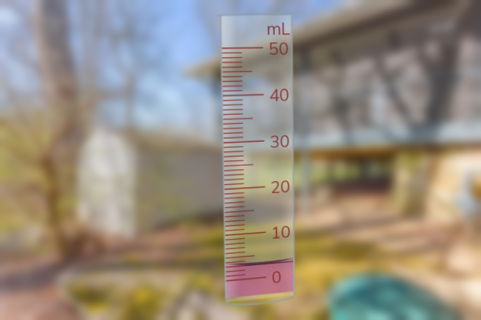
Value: 3 mL
